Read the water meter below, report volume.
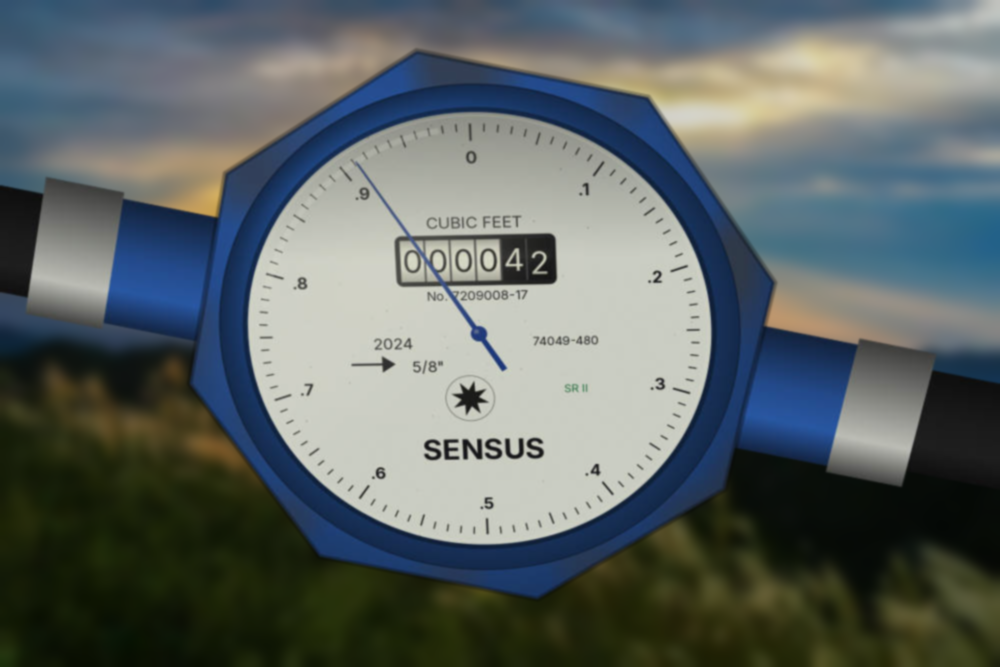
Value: 41.91 ft³
